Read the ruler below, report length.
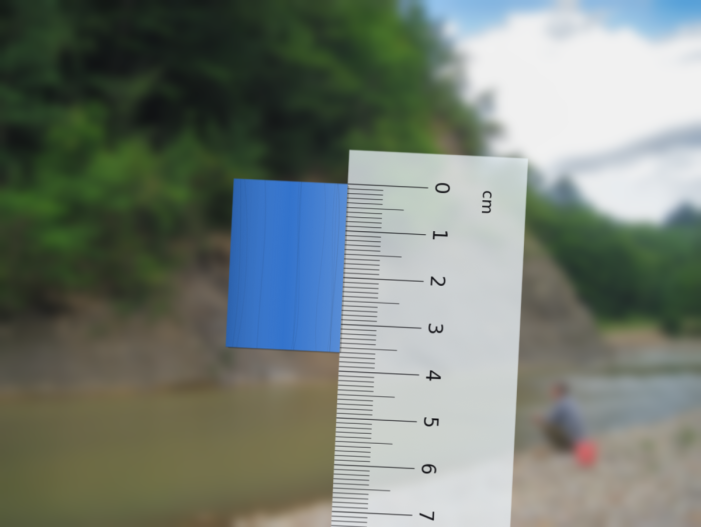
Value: 3.6 cm
